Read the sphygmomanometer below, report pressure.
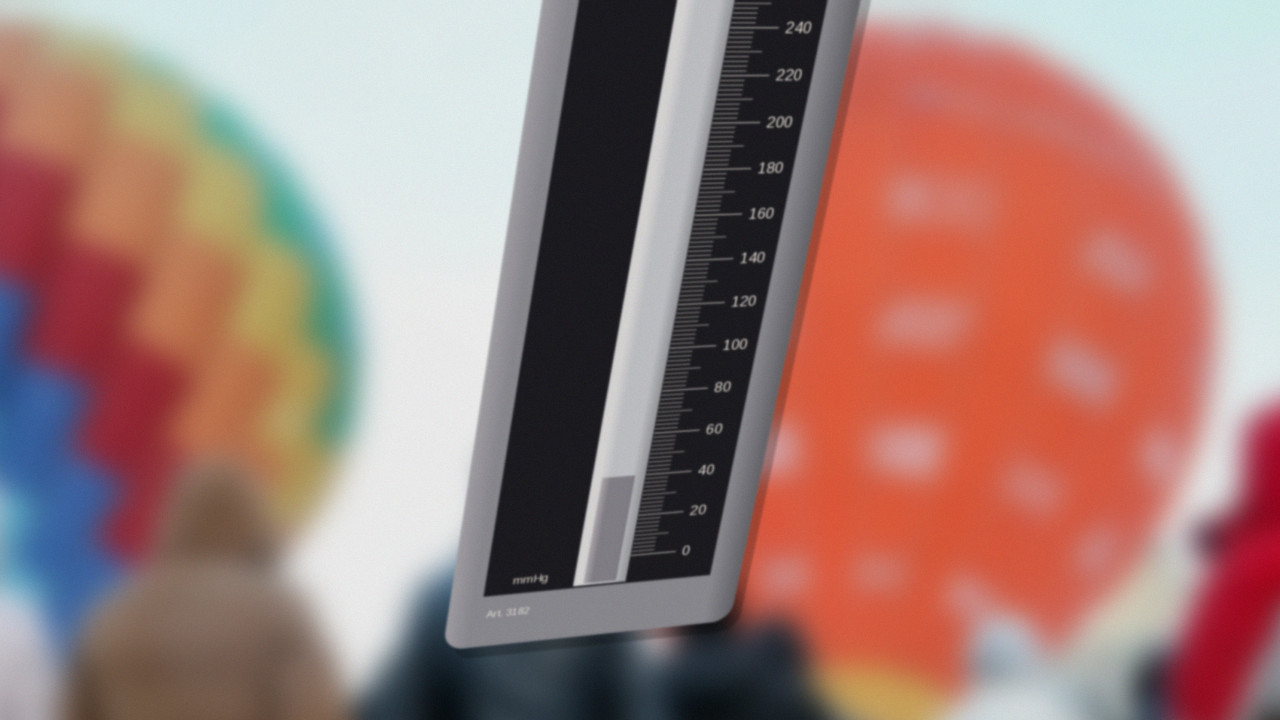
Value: 40 mmHg
